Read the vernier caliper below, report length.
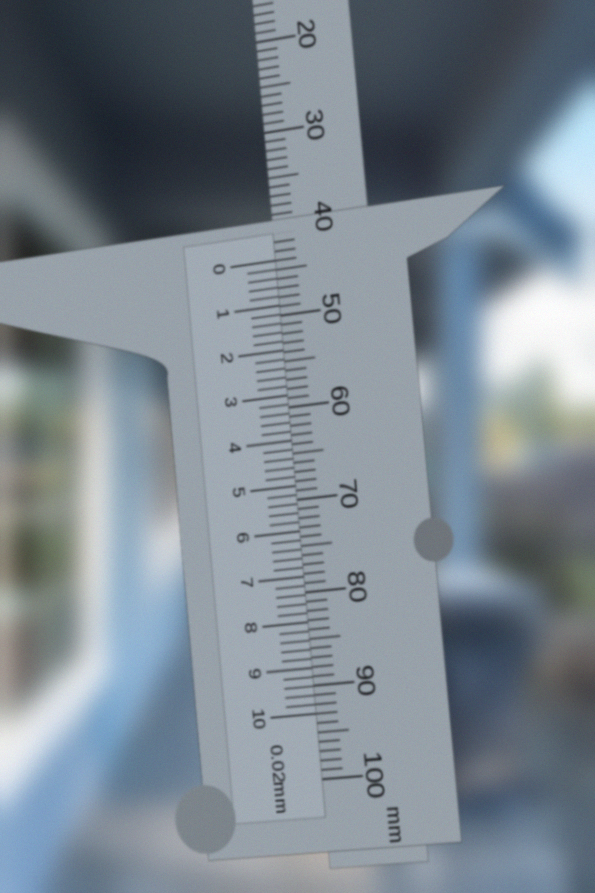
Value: 44.0 mm
